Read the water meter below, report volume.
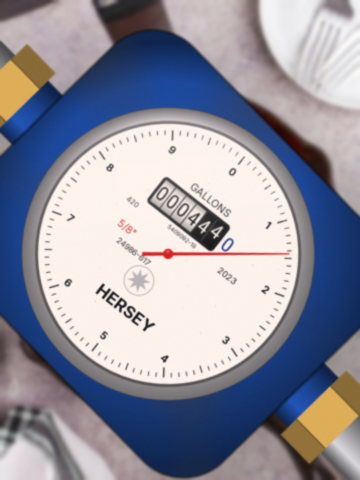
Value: 4441.4 gal
